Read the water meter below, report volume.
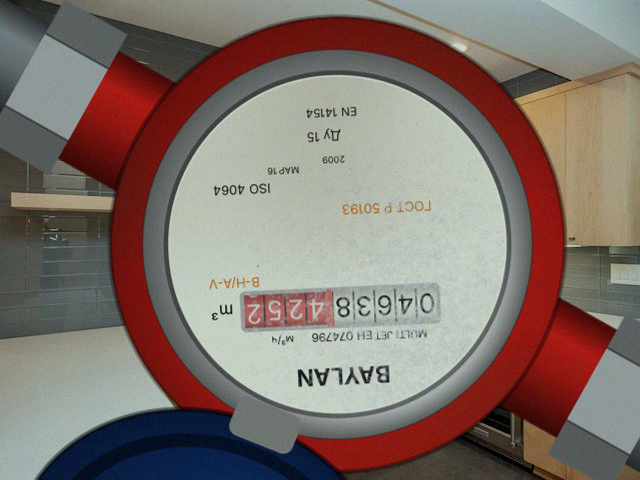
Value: 4638.4252 m³
